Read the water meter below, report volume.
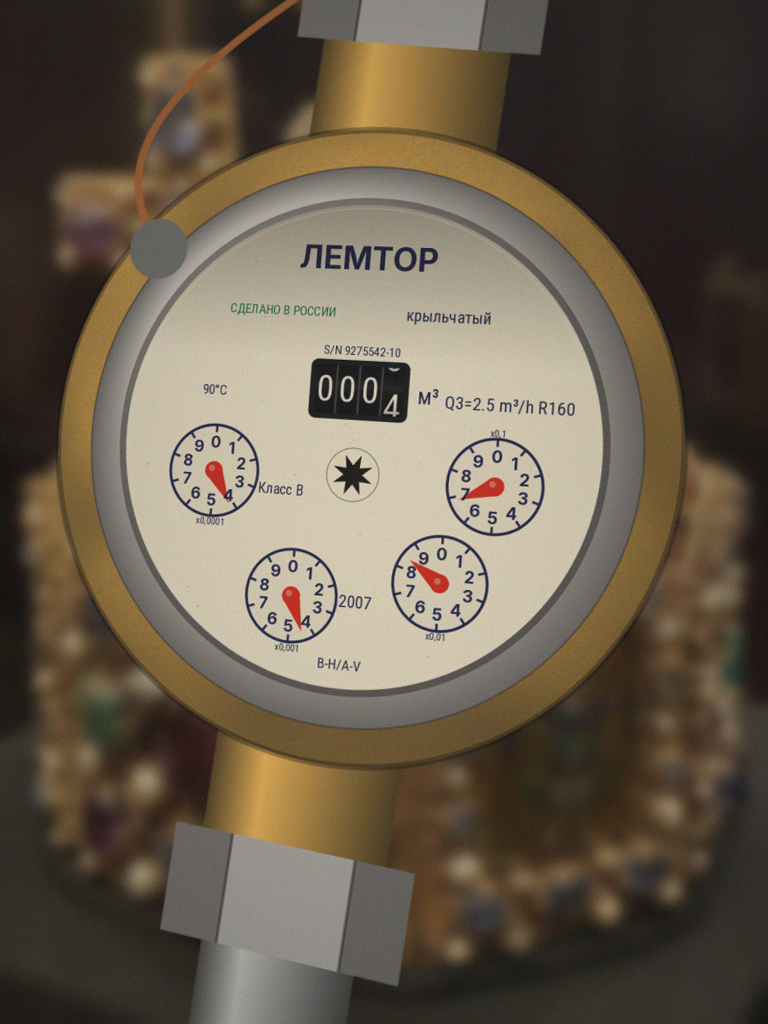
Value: 3.6844 m³
